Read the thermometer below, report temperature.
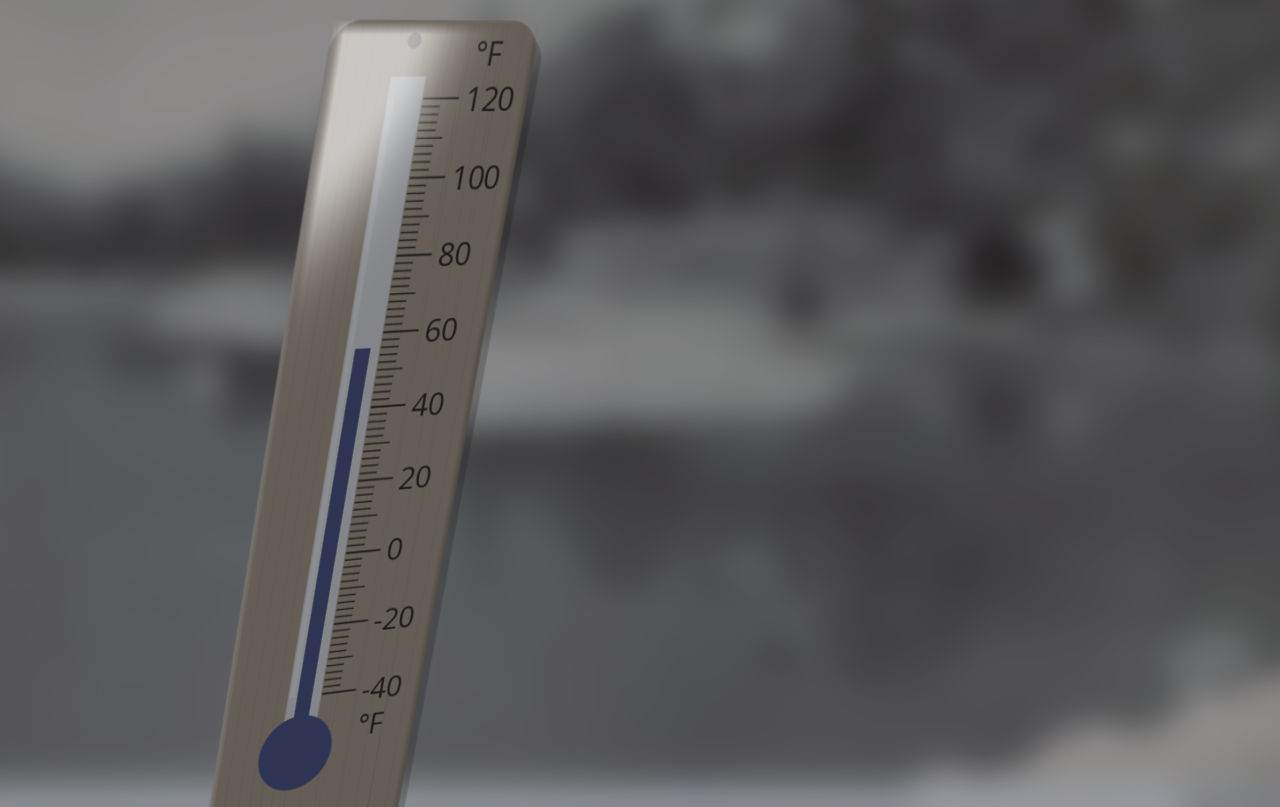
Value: 56 °F
